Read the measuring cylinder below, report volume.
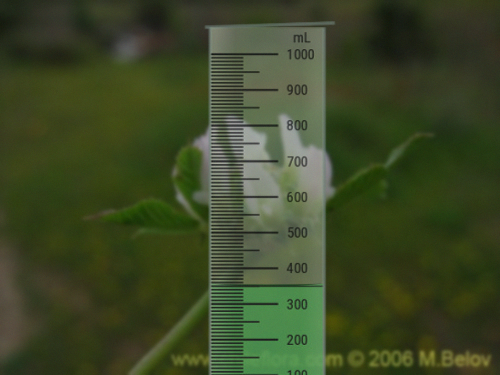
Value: 350 mL
